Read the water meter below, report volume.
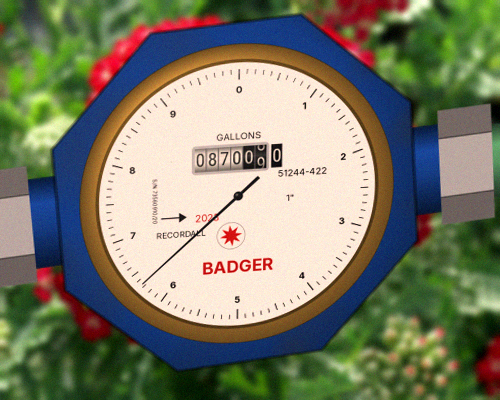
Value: 870086.3 gal
